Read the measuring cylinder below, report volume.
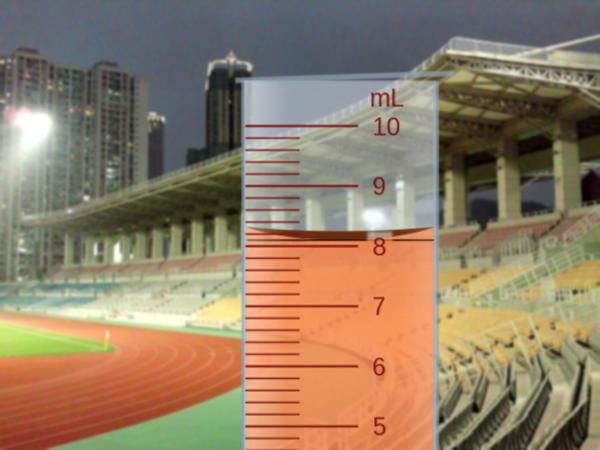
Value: 8.1 mL
